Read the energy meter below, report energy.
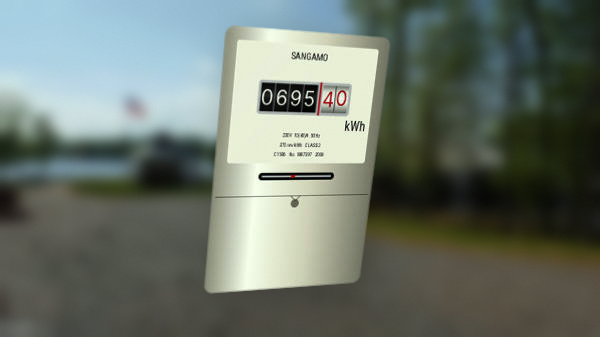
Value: 695.40 kWh
